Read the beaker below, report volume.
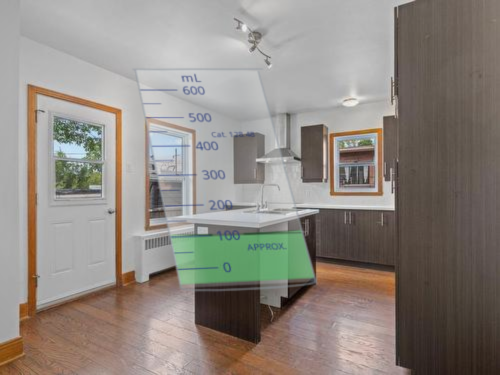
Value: 100 mL
